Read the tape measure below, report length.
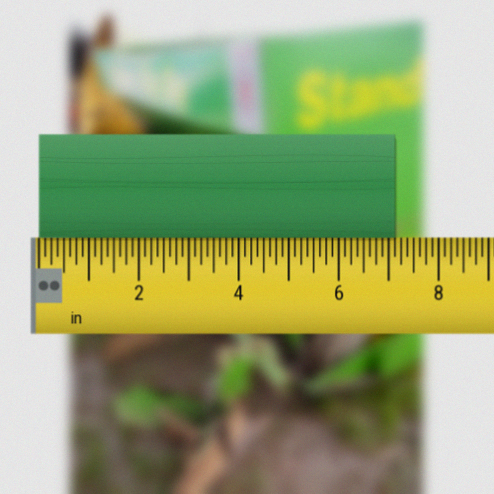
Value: 7.125 in
